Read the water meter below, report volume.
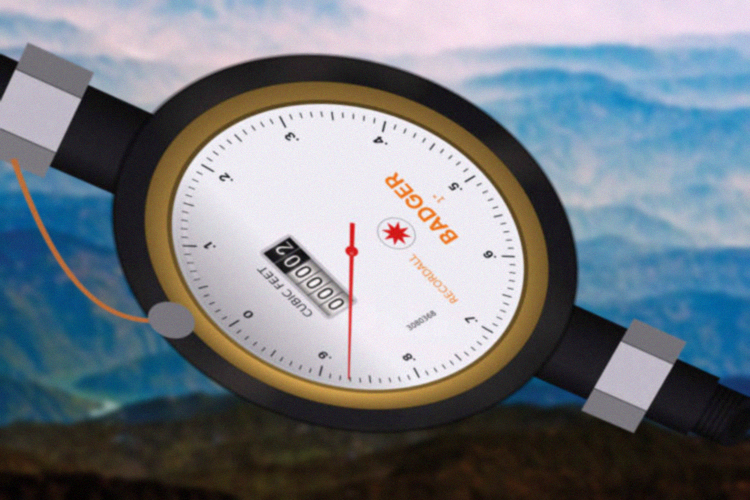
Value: 1.87 ft³
